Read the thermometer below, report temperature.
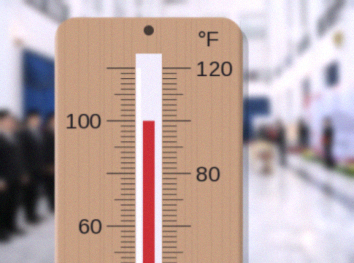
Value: 100 °F
